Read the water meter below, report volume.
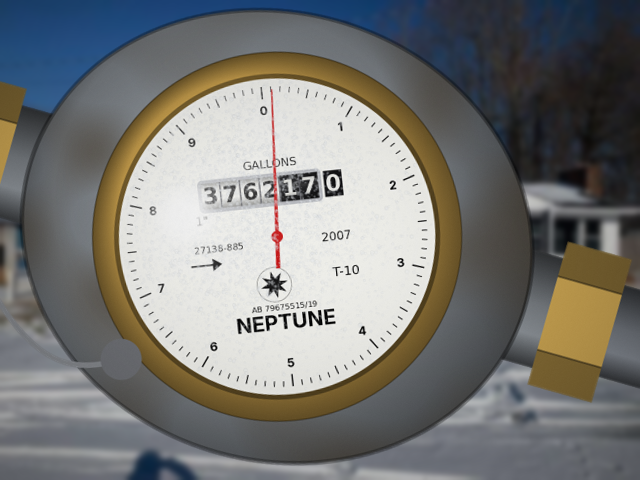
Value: 3762170.1 gal
